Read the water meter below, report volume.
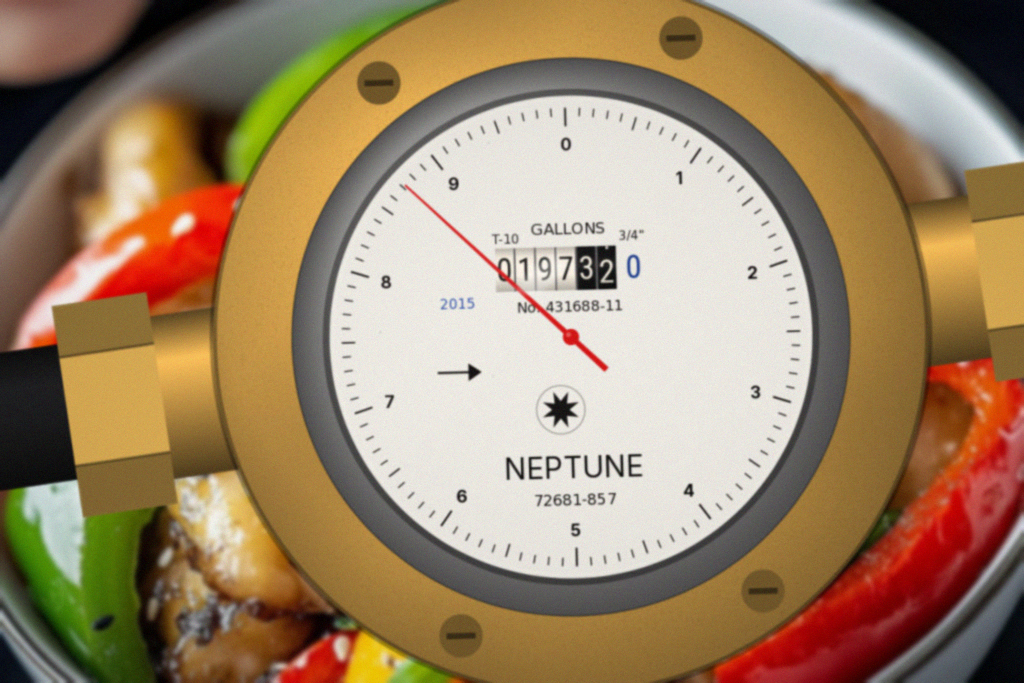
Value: 197318.7 gal
